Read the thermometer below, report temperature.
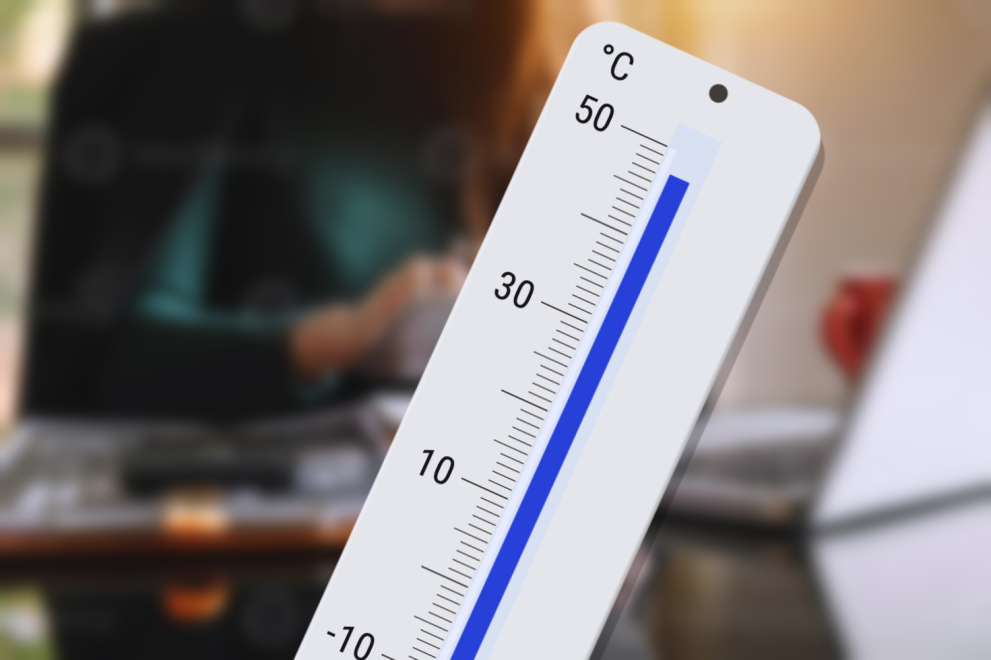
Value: 47.5 °C
